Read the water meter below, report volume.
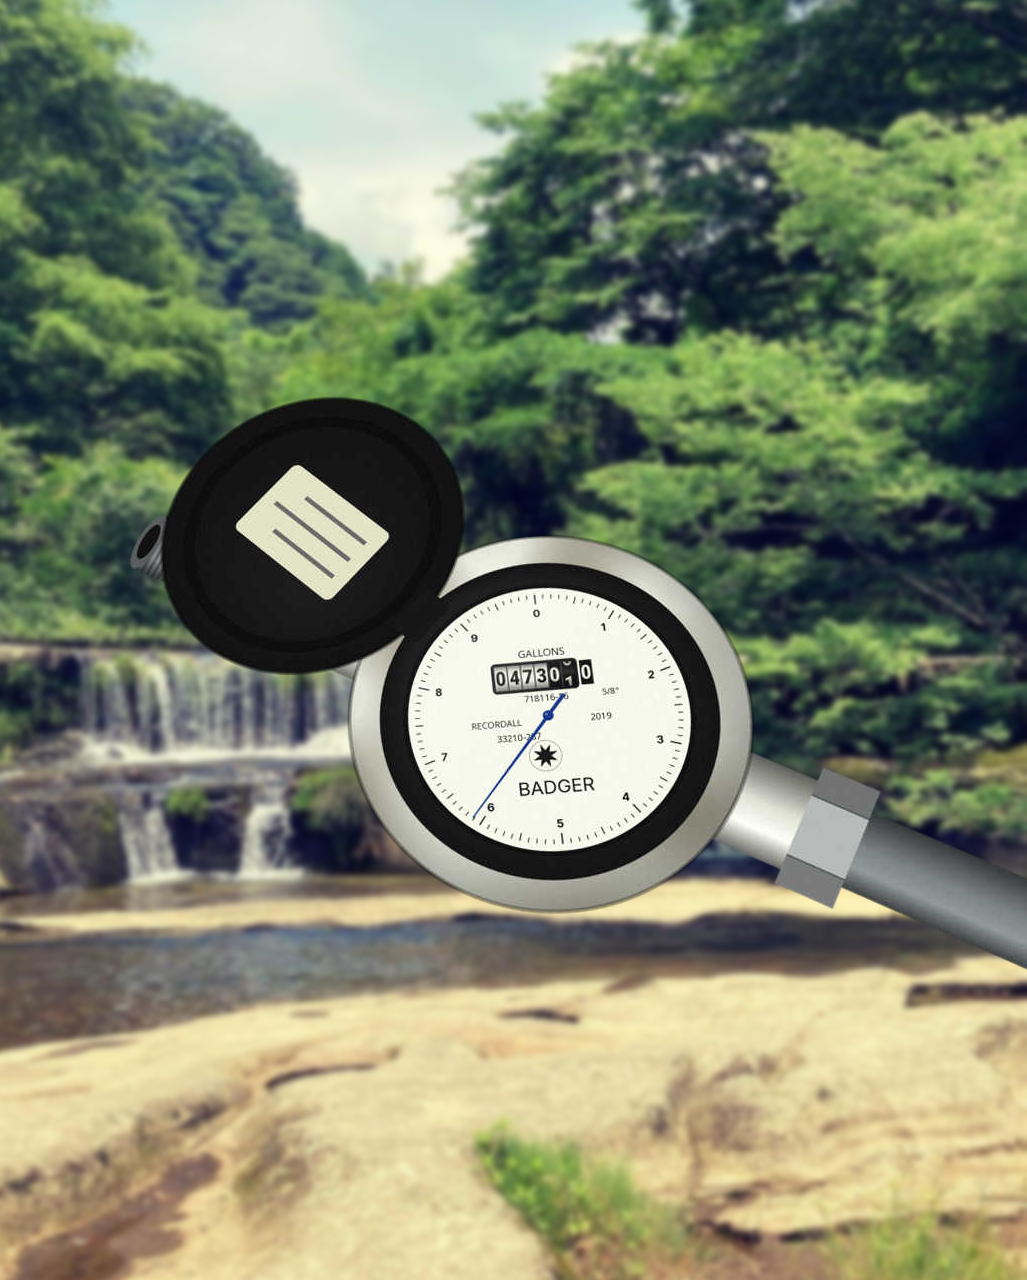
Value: 473006.1 gal
